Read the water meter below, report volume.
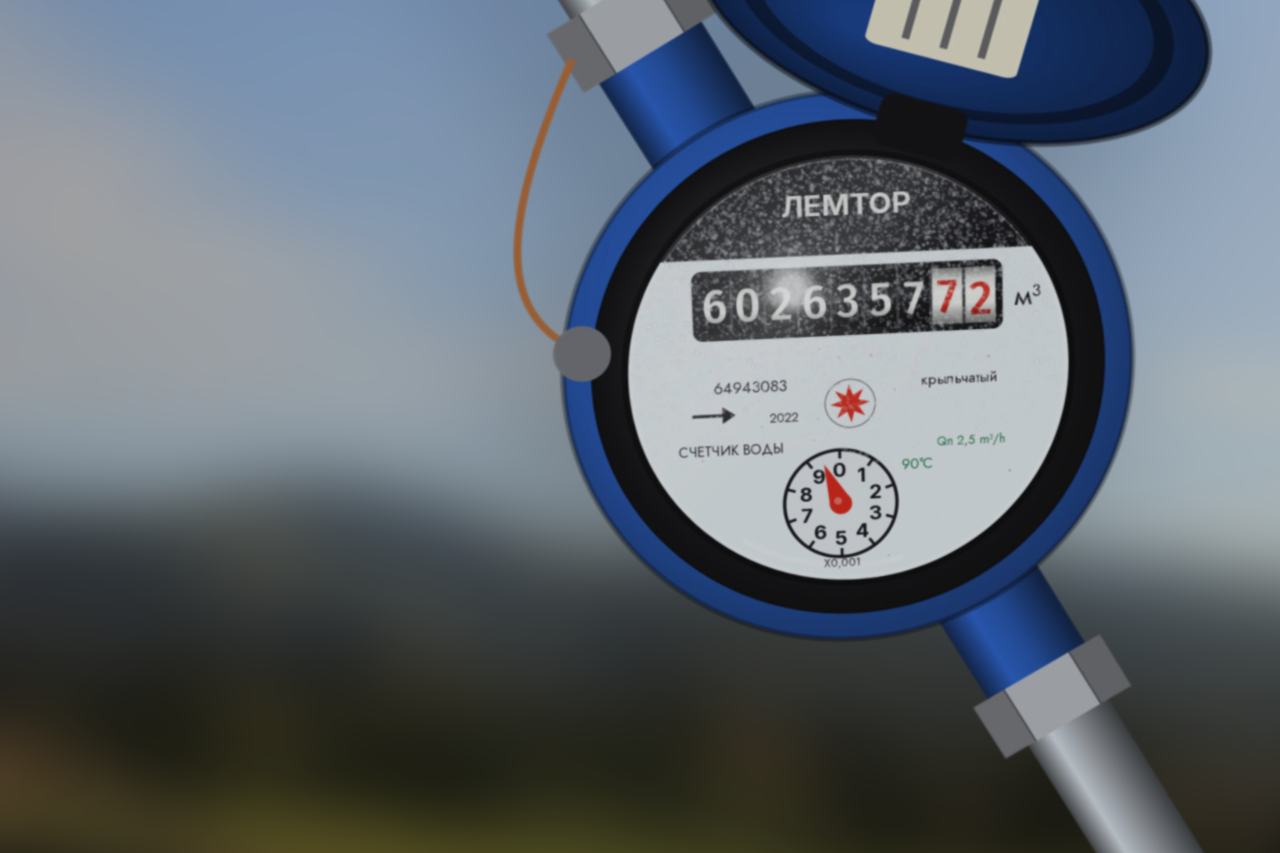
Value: 6026357.719 m³
